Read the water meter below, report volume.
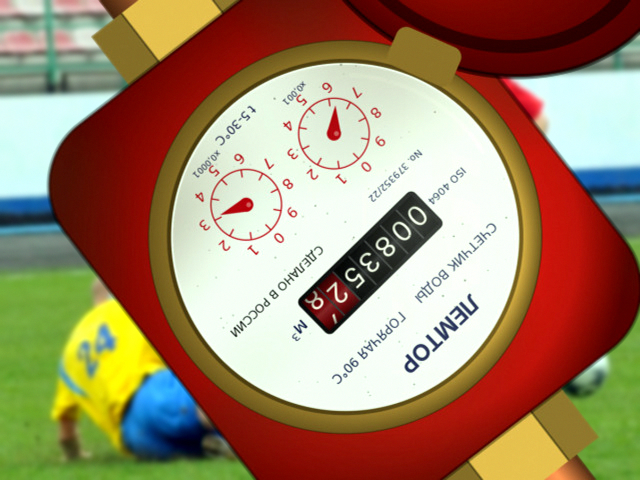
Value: 835.2763 m³
